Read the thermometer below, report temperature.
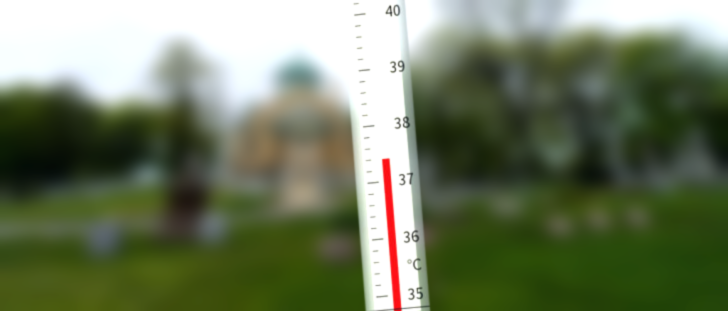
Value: 37.4 °C
